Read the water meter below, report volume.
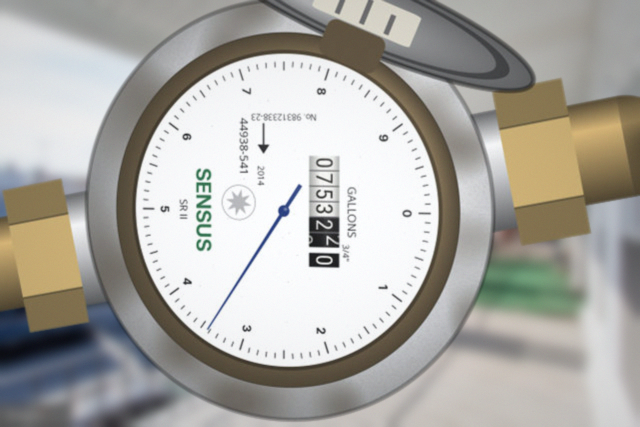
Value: 753223.4 gal
